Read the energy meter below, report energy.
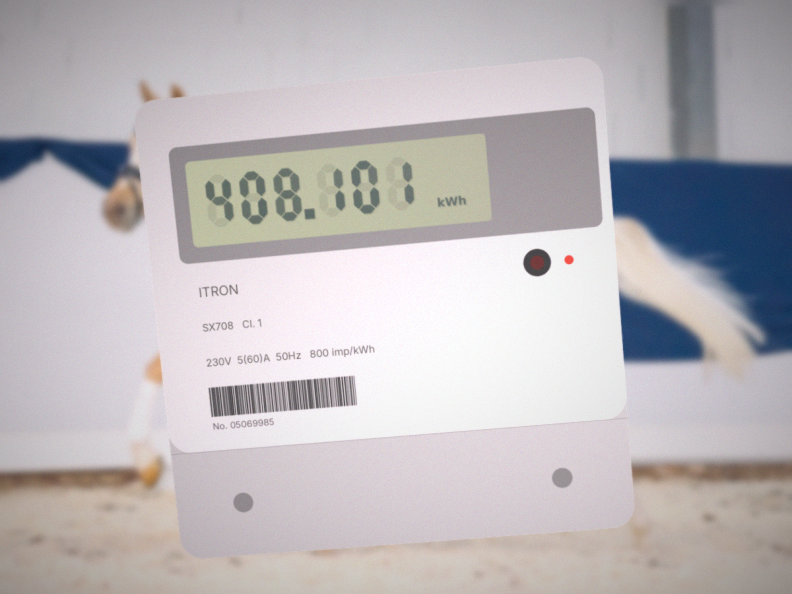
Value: 408.101 kWh
